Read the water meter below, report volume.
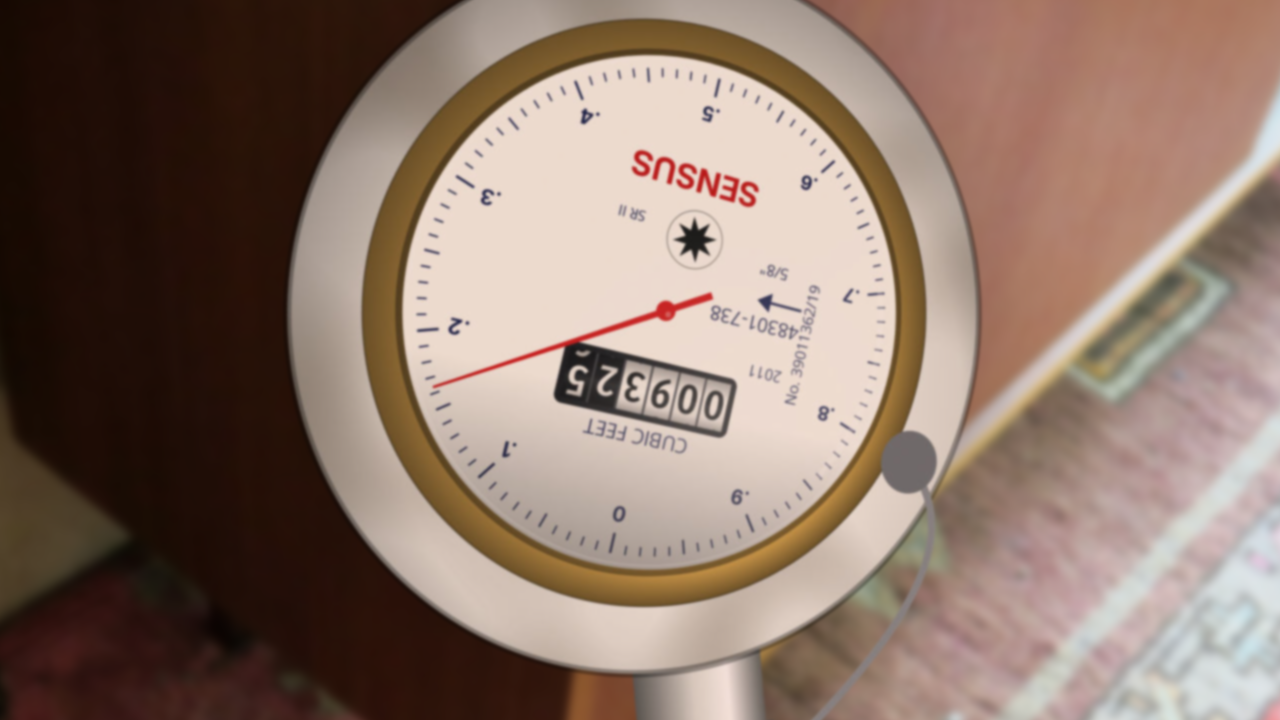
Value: 9325.16 ft³
